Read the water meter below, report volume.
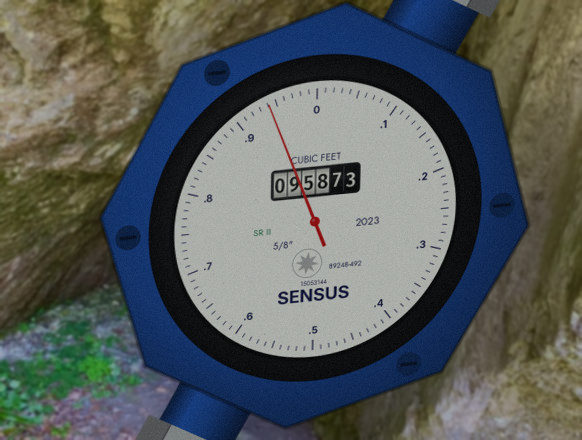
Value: 95872.94 ft³
